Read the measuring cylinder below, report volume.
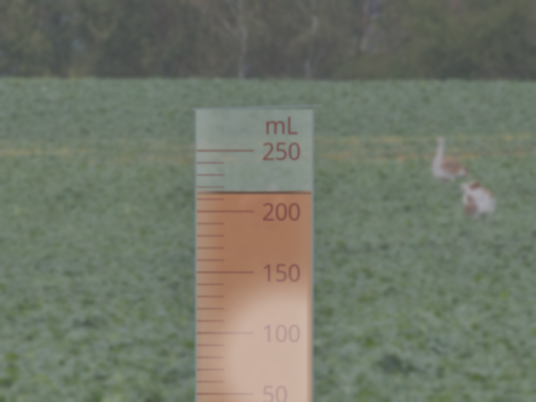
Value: 215 mL
